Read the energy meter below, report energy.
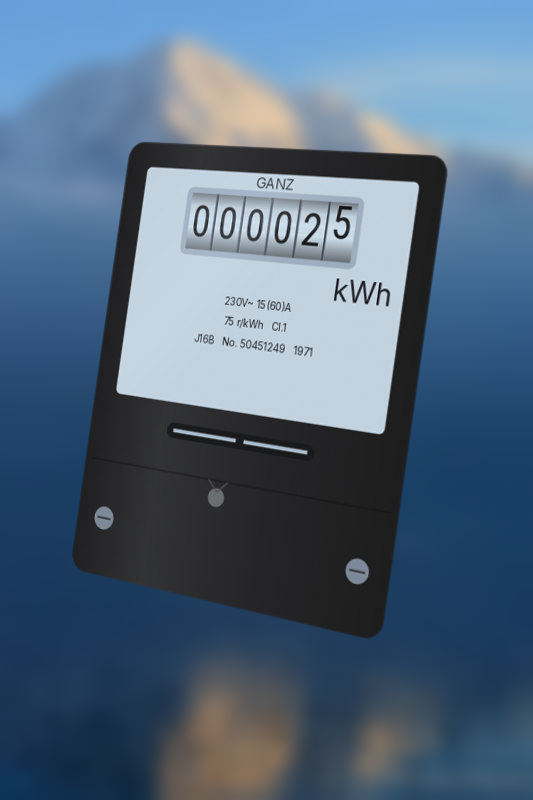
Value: 25 kWh
